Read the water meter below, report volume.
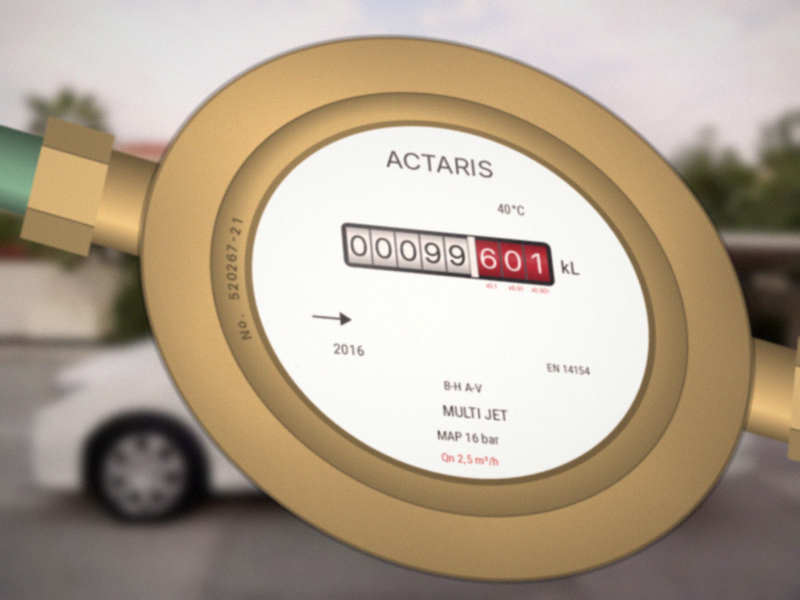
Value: 99.601 kL
